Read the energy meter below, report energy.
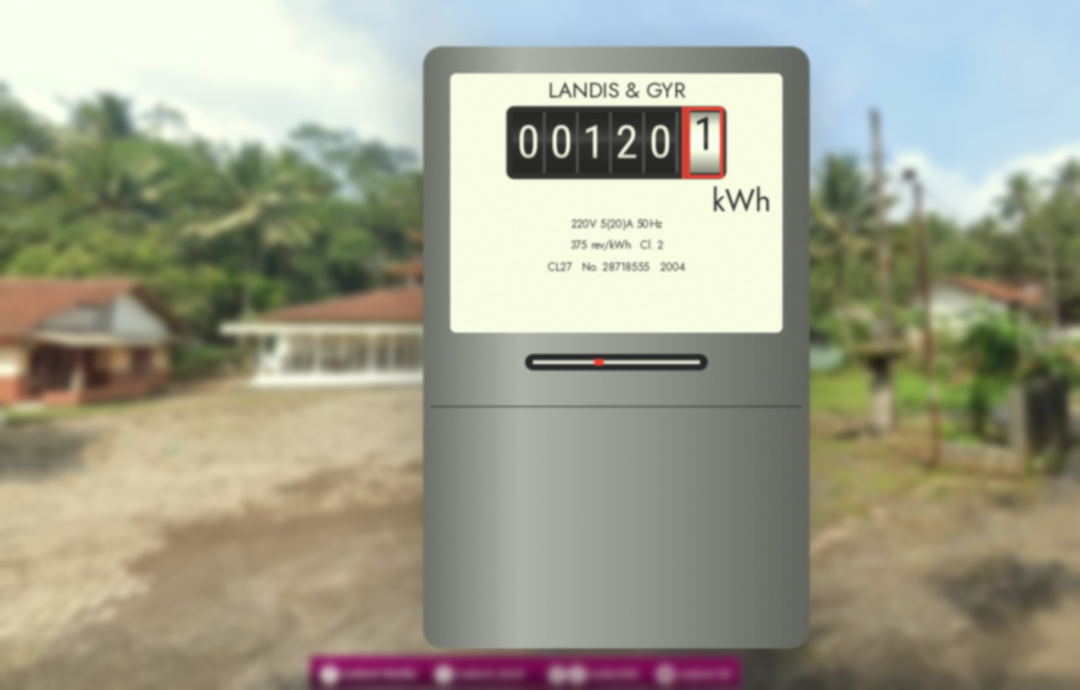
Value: 120.1 kWh
